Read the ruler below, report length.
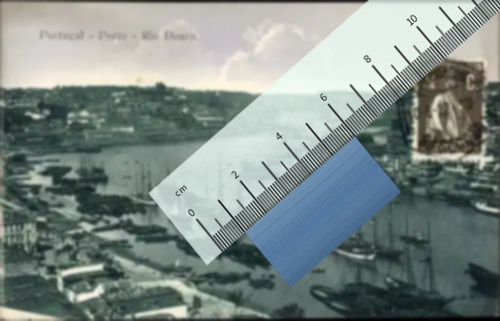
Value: 5 cm
